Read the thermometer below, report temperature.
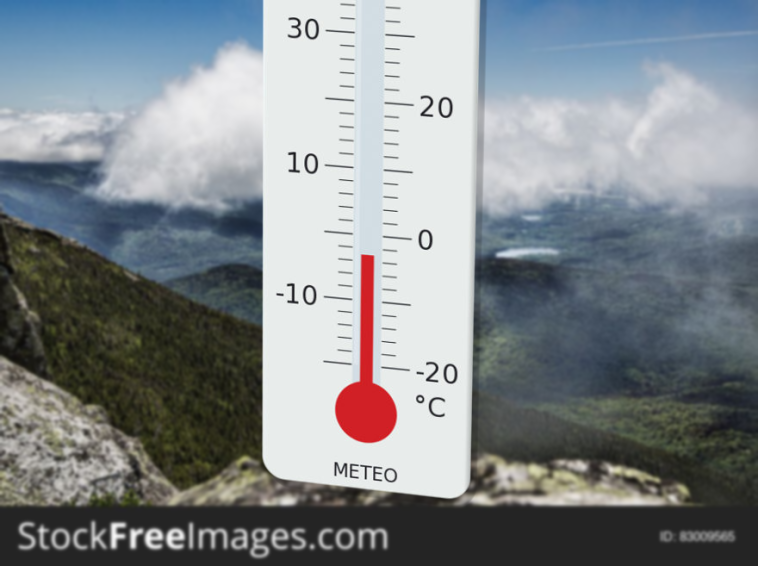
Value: -3 °C
